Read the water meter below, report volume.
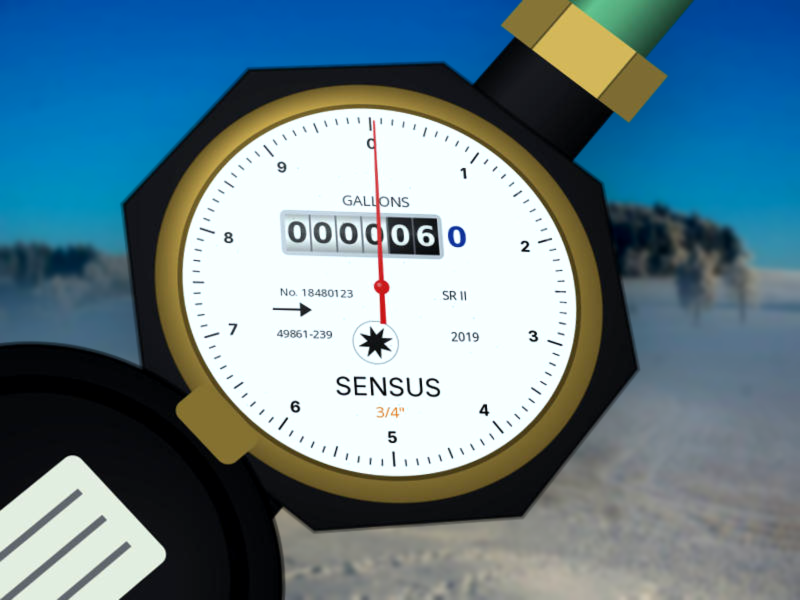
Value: 60.0 gal
